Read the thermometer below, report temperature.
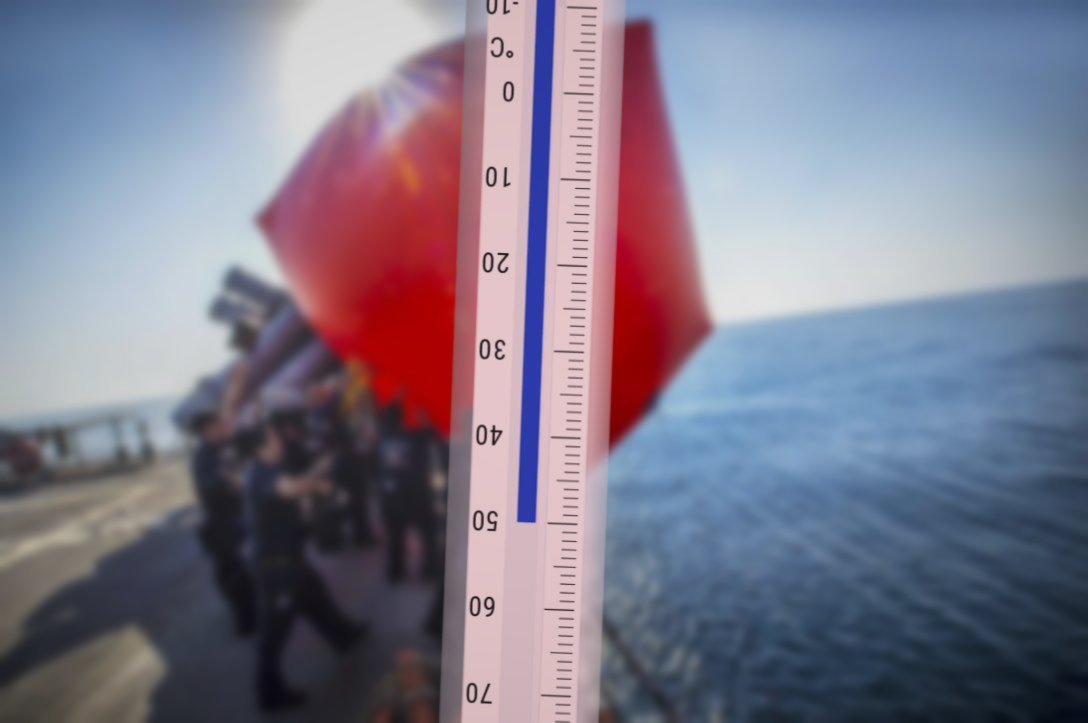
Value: 50 °C
